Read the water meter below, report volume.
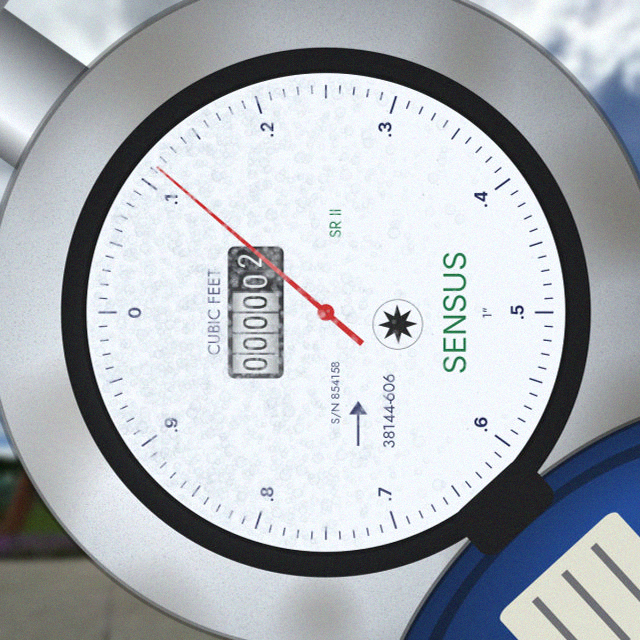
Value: 2.11 ft³
